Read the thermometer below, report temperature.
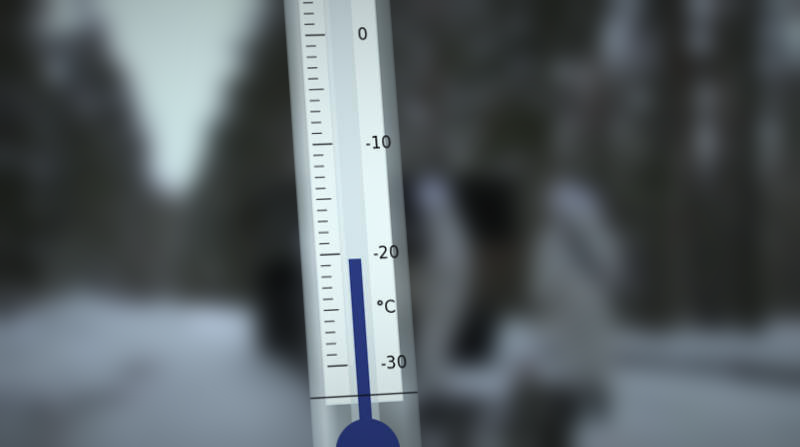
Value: -20.5 °C
